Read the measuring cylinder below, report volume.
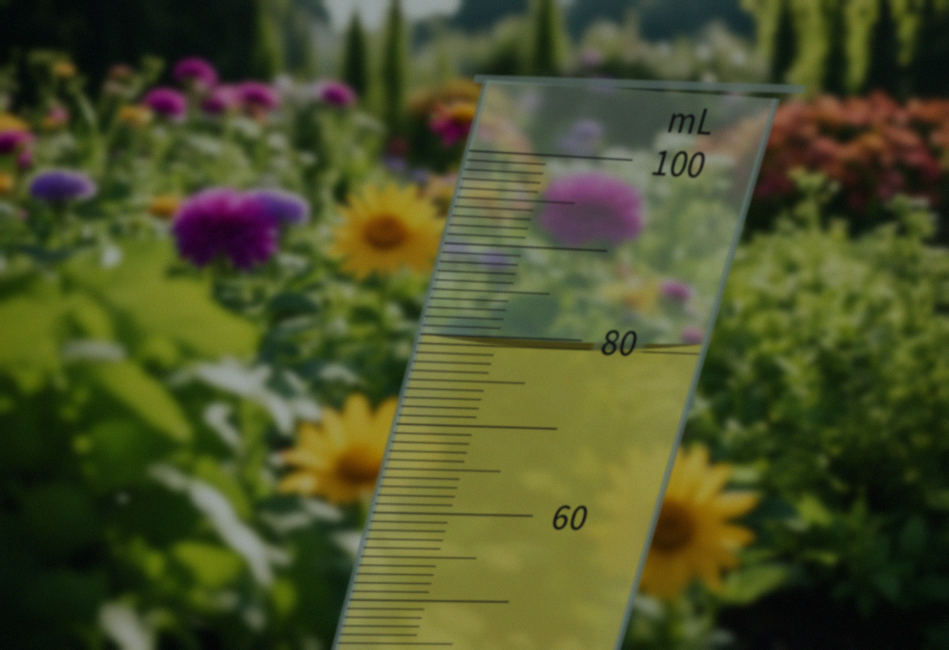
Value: 79 mL
